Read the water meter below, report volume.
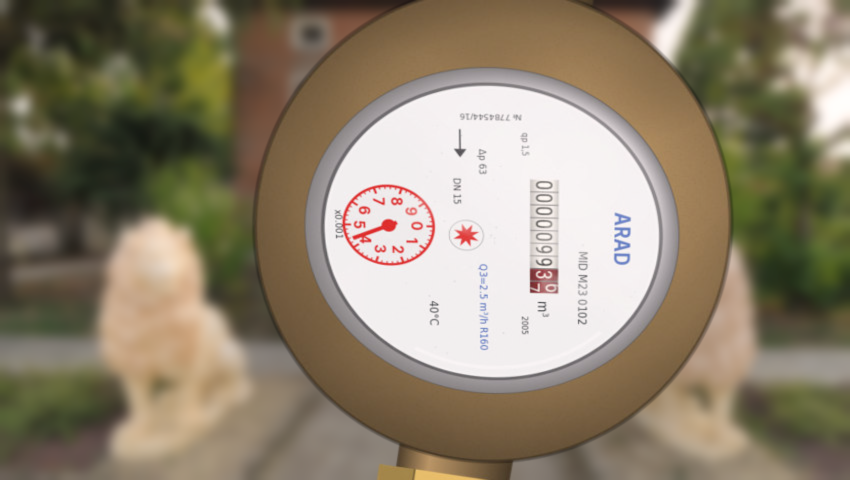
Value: 99.364 m³
